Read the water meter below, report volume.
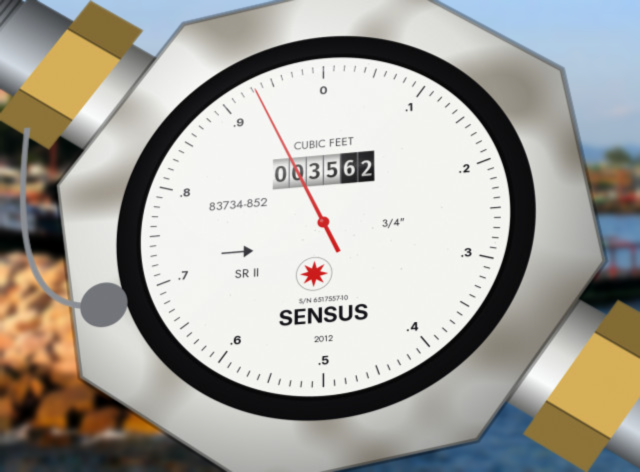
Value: 3561.93 ft³
